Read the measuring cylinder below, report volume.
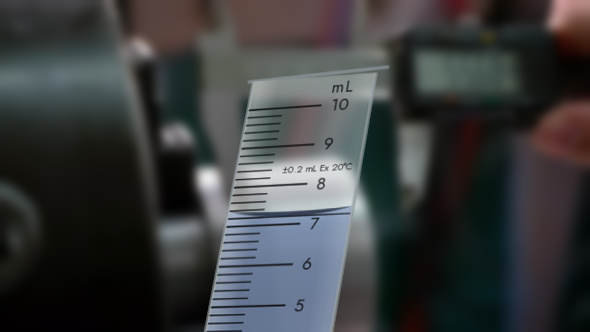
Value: 7.2 mL
